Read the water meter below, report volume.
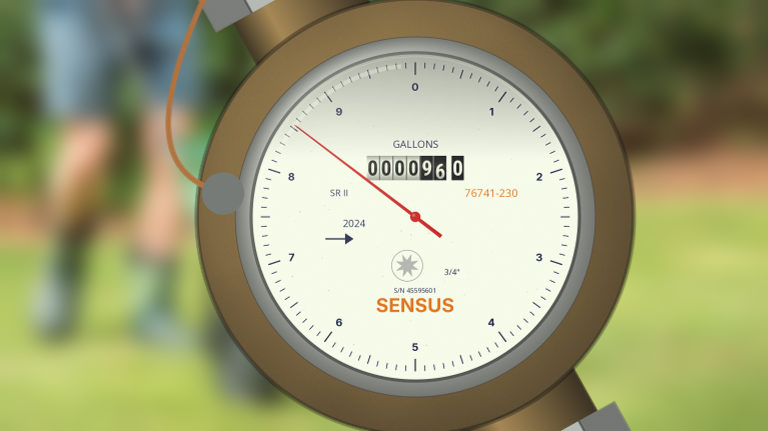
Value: 958.5 gal
